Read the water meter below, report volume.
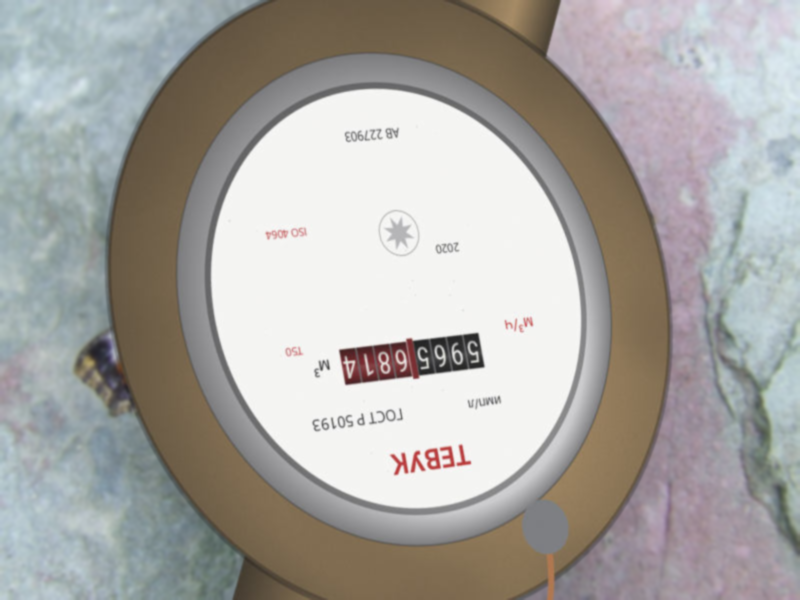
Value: 5965.6814 m³
